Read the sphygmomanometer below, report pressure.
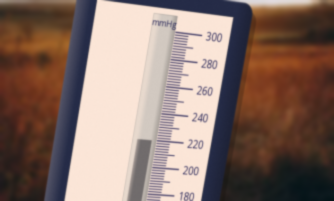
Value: 220 mmHg
